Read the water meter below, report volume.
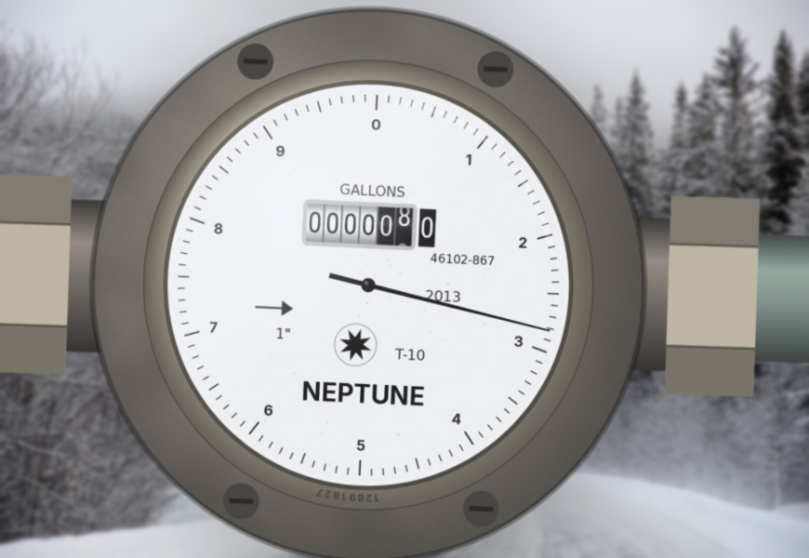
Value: 82.8 gal
